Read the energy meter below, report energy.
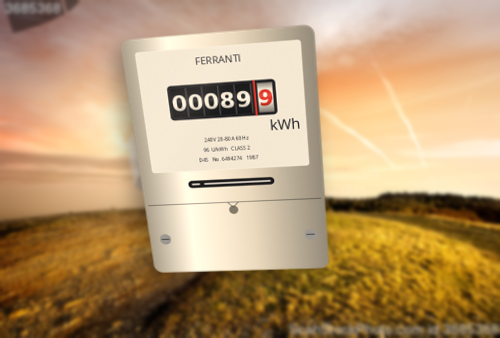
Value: 89.9 kWh
